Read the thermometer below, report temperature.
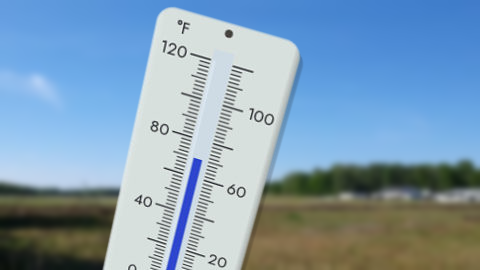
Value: 70 °F
